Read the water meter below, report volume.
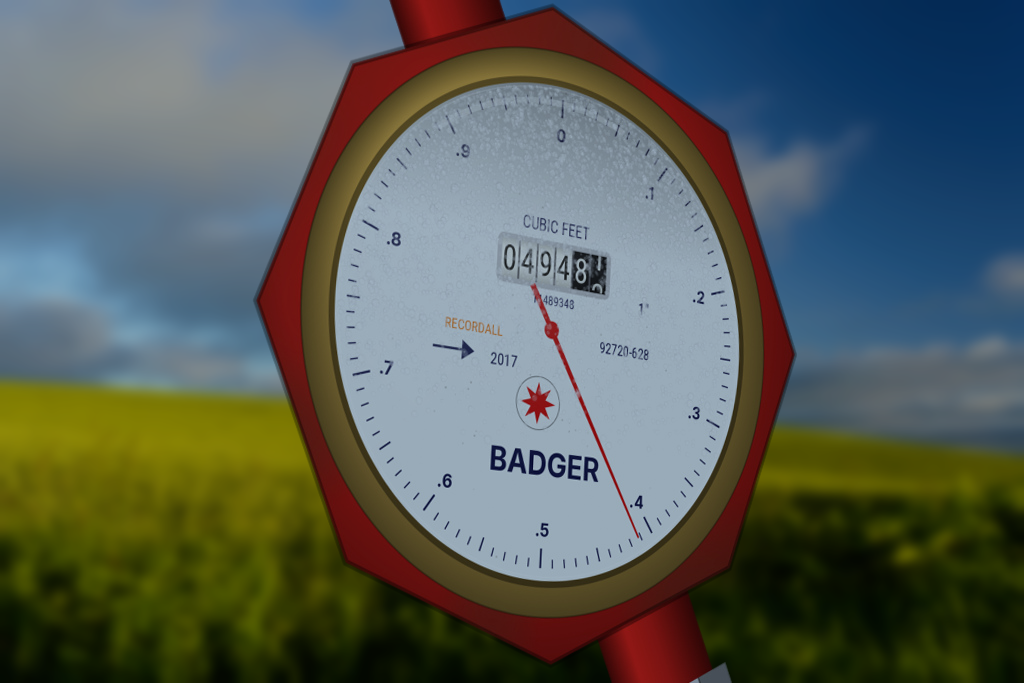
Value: 49481.41 ft³
